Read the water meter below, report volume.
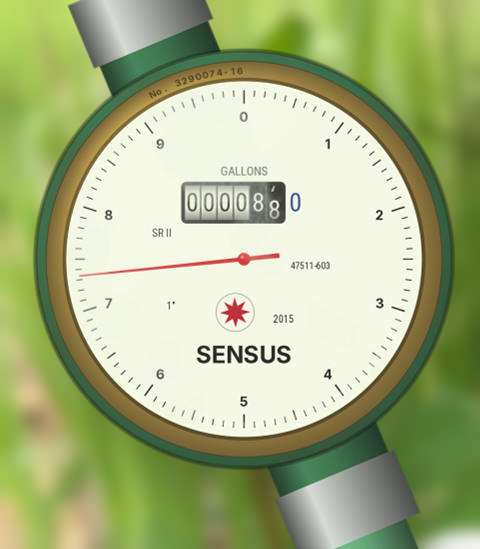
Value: 877.3 gal
